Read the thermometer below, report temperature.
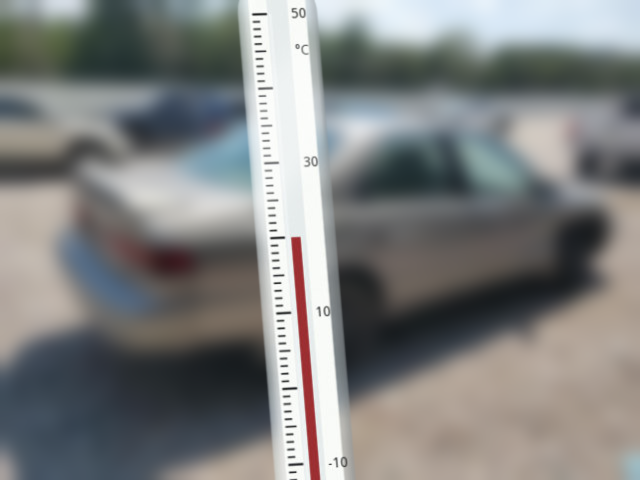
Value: 20 °C
